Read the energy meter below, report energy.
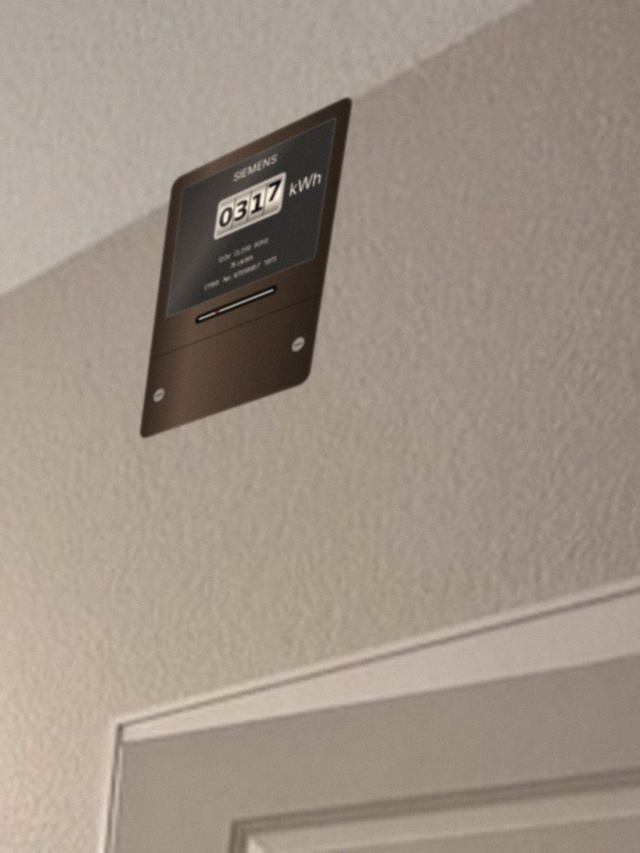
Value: 317 kWh
